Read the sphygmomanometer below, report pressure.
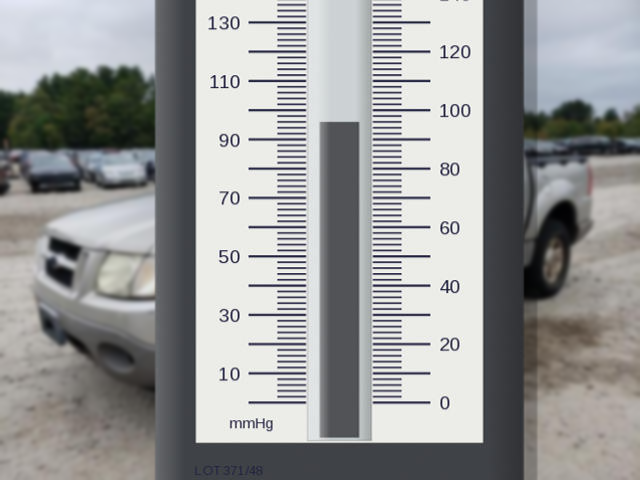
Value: 96 mmHg
